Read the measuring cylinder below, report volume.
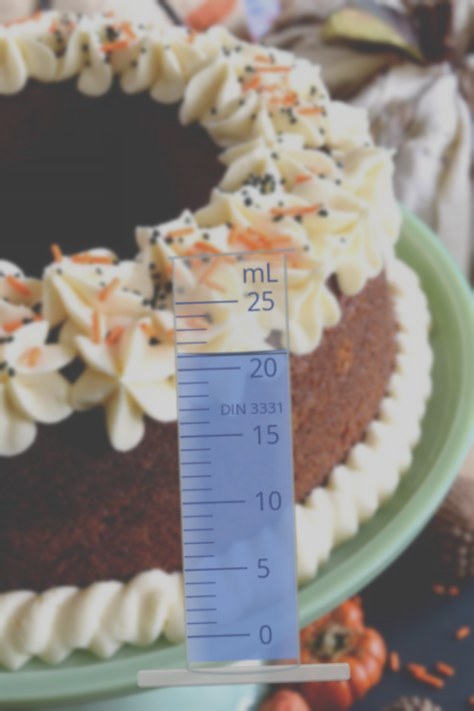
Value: 21 mL
